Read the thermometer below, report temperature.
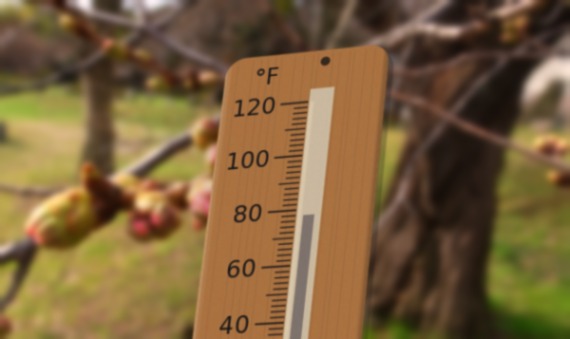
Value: 78 °F
